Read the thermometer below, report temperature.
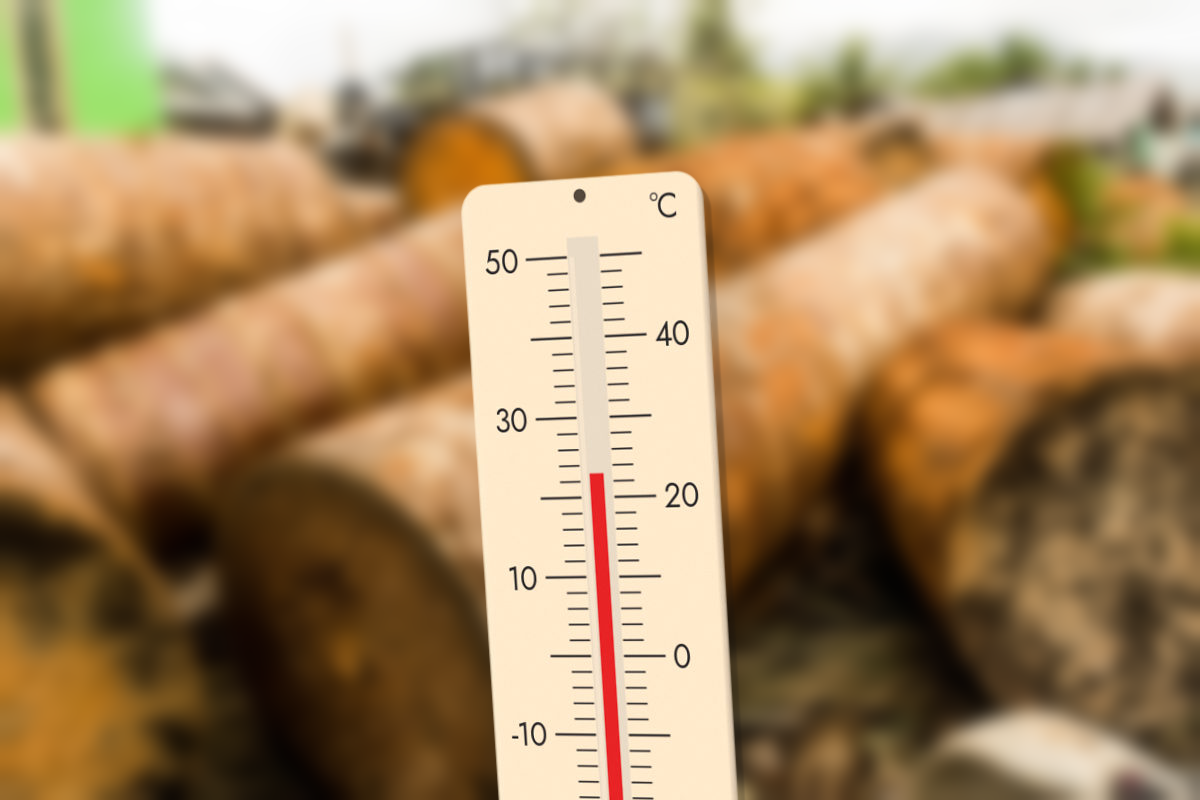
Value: 23 °C
